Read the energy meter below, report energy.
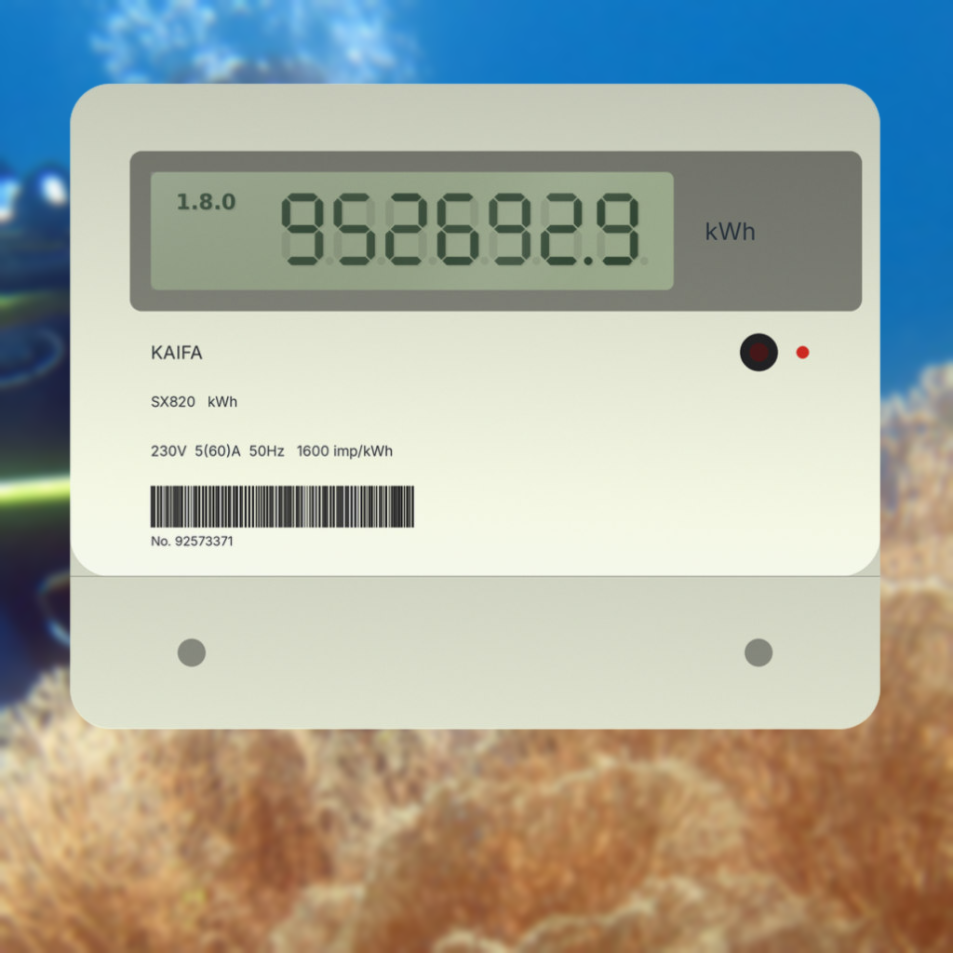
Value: 952692.9 kWh
